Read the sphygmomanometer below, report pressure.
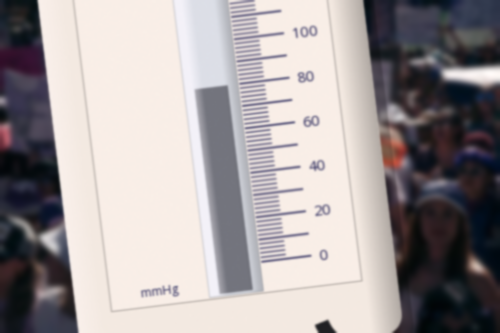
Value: 80 mmHg
